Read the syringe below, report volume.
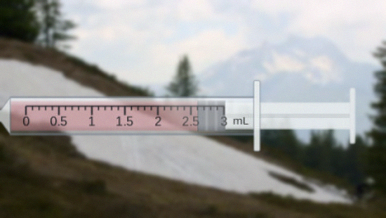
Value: 2.6 mL
